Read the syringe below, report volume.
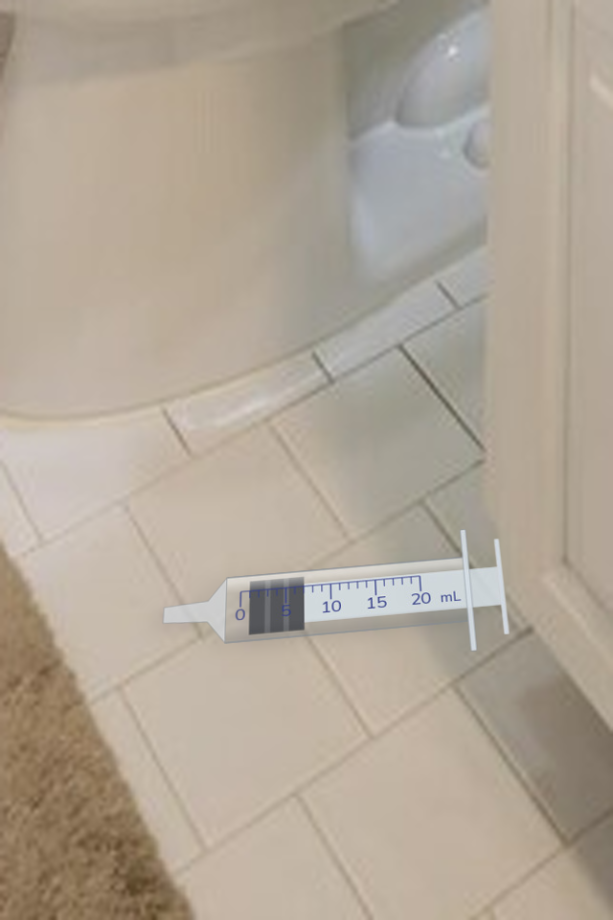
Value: 1 mL
